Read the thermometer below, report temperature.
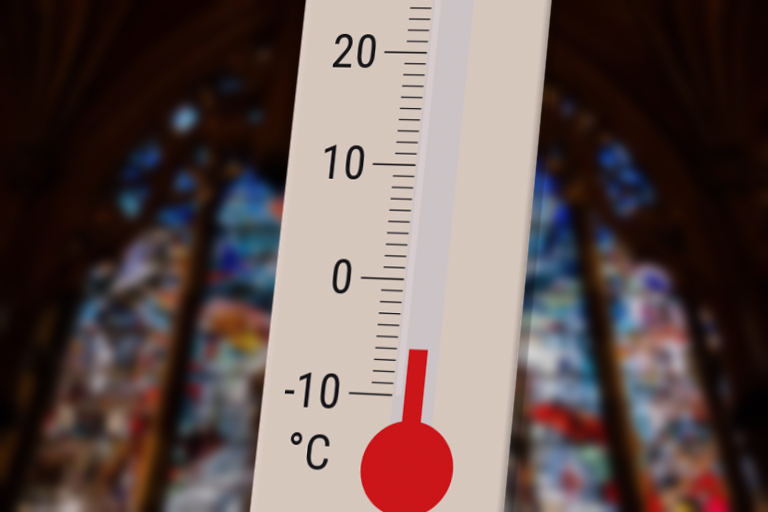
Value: -6 °C
